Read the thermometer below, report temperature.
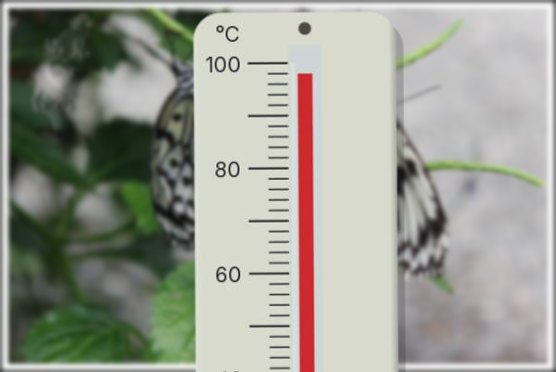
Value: 98 °C
